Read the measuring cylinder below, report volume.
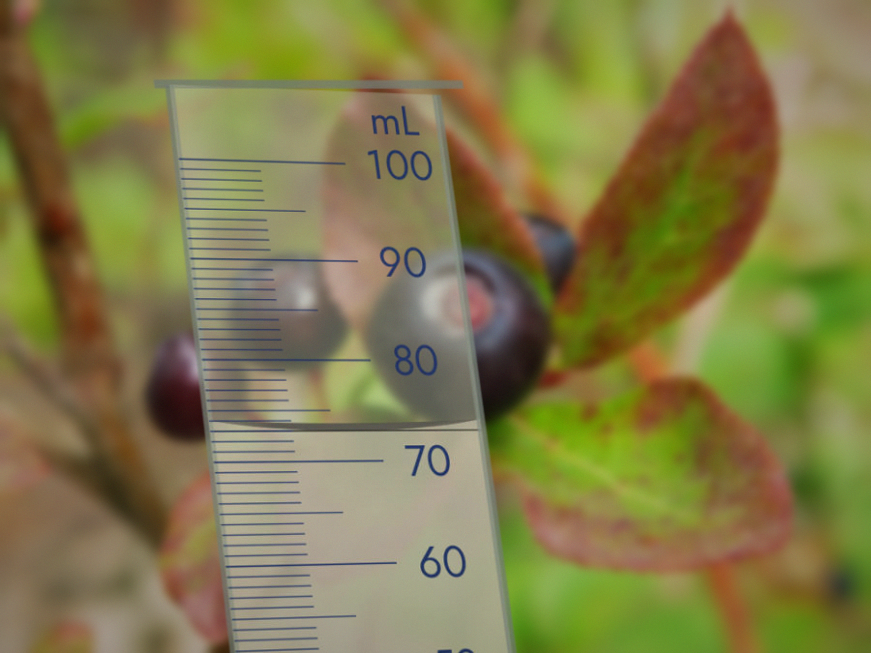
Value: 73 mL
